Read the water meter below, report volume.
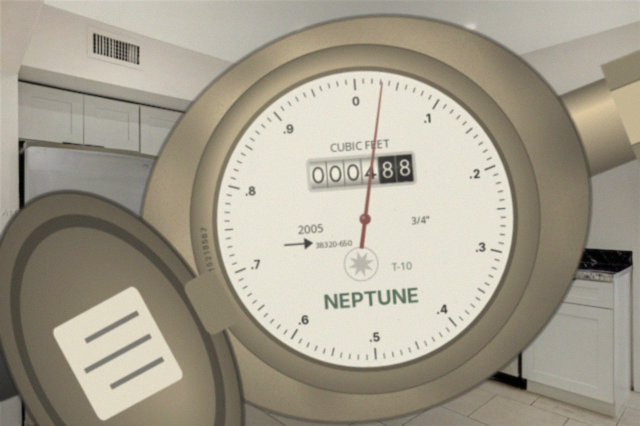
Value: 488.03 ft³
